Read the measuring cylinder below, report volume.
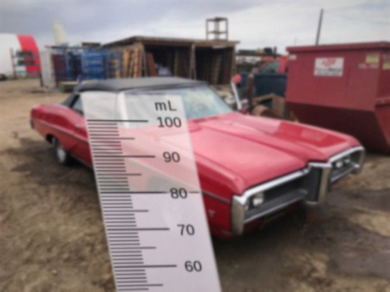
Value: 80 mL
